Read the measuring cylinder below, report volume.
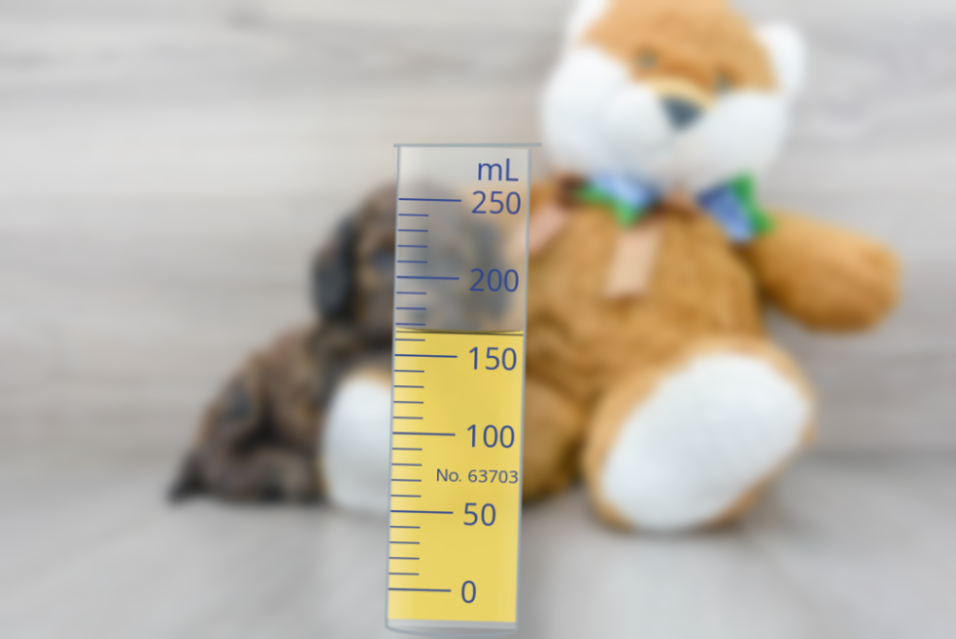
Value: 165 mL
